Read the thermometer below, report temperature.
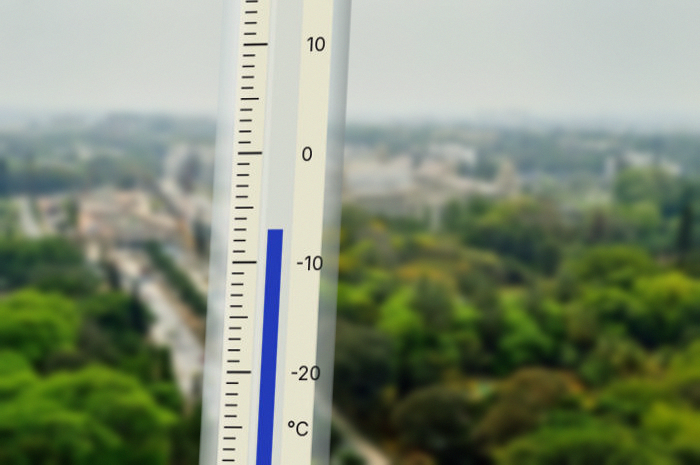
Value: -7 °C
